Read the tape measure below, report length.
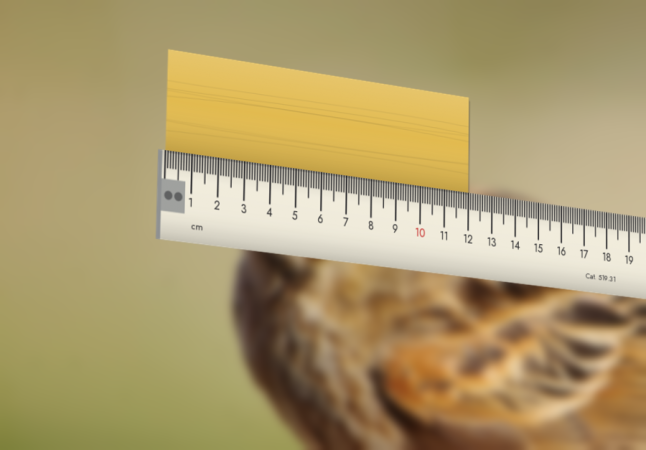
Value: 12 cm
